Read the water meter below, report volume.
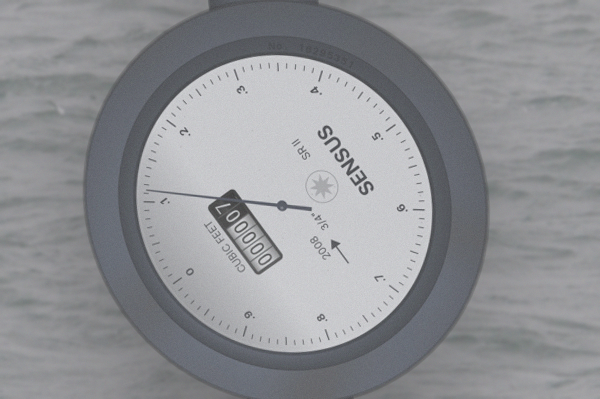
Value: 7.11 ft³
